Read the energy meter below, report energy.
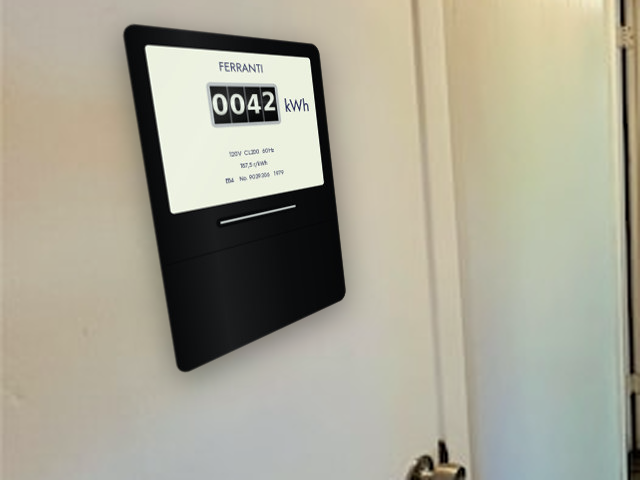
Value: 42 kWh
